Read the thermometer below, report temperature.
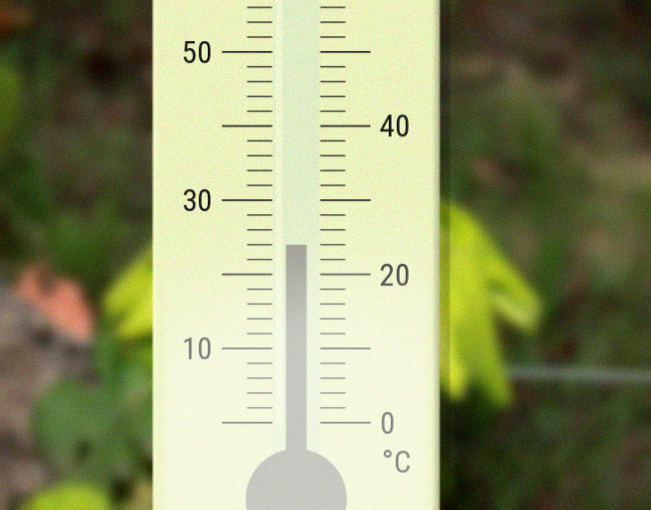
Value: 24 °C
